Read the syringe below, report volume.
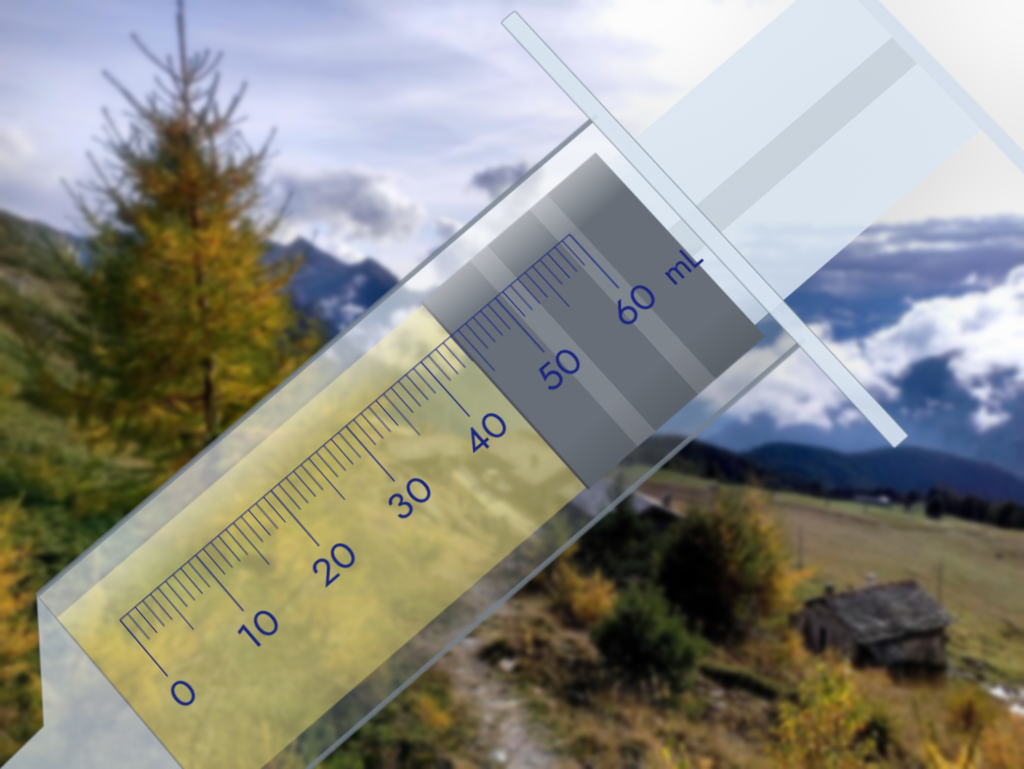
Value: 44 mL
